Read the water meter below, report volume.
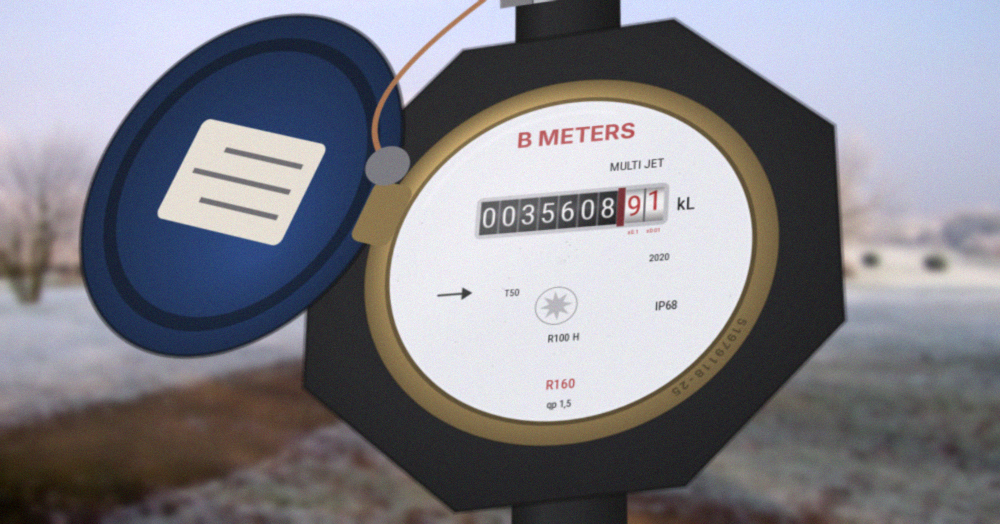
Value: 35608.91 kL
